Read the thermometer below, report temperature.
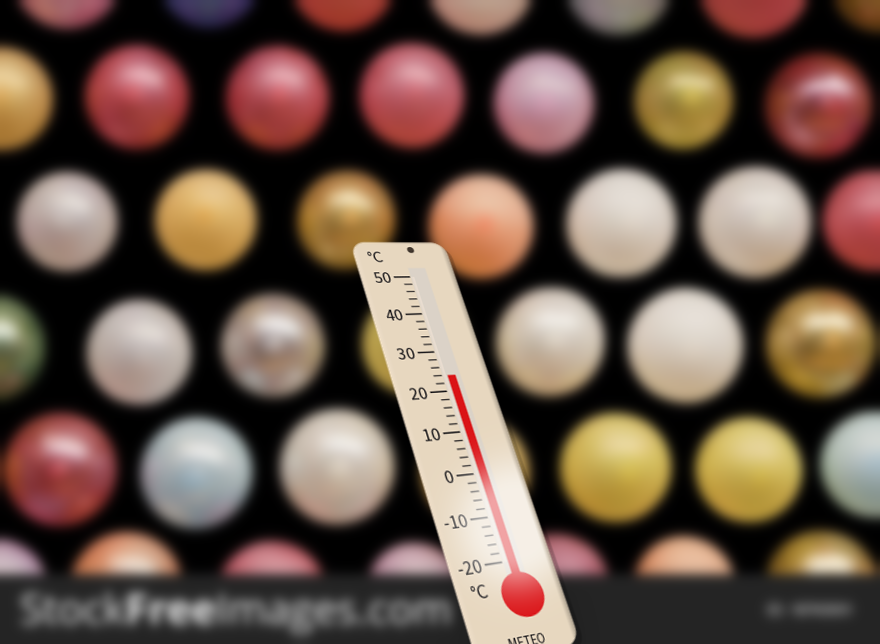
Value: 24 °C
